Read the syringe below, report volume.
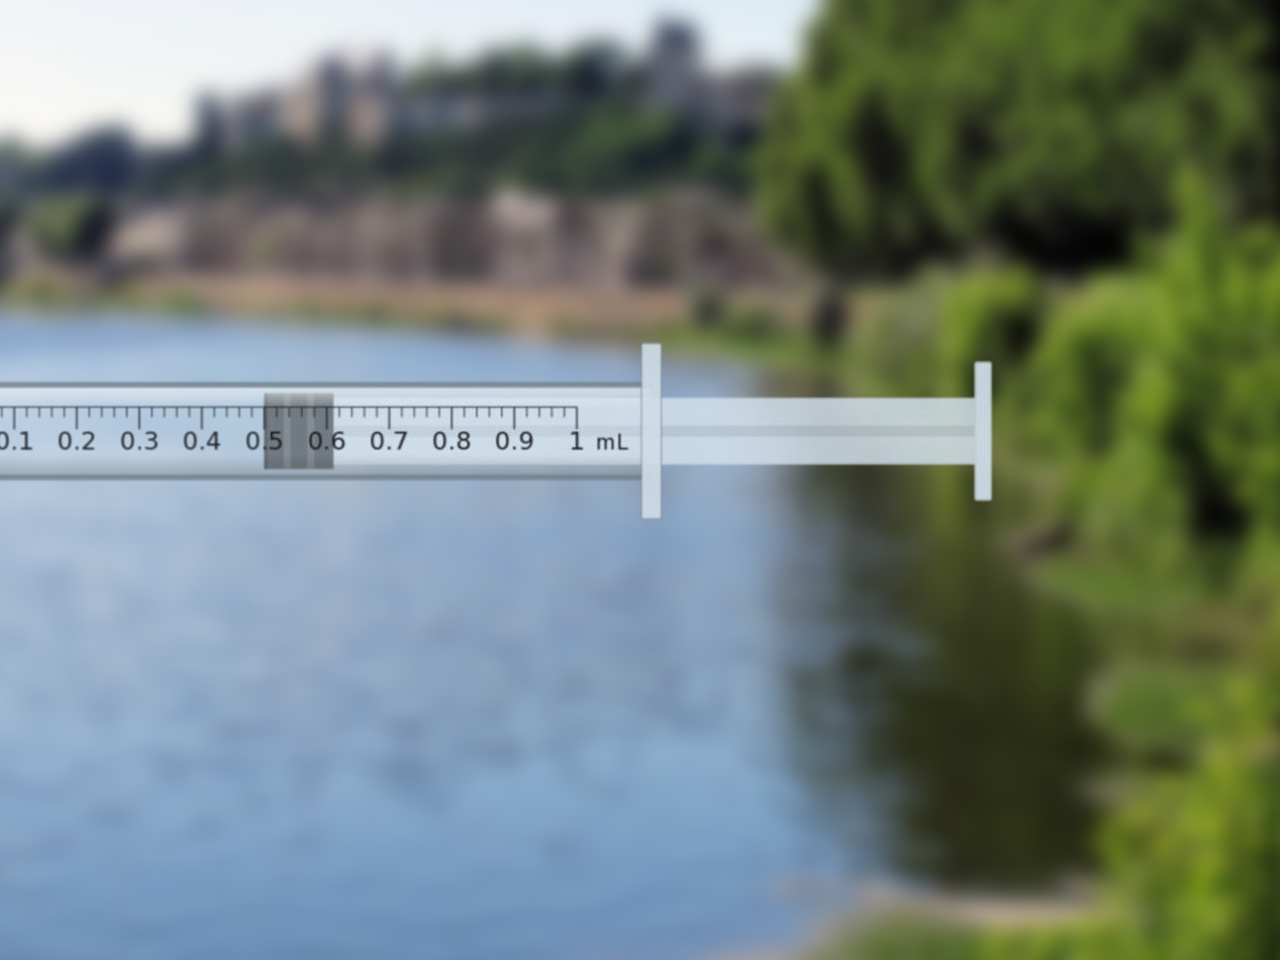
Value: 0.5 mL
